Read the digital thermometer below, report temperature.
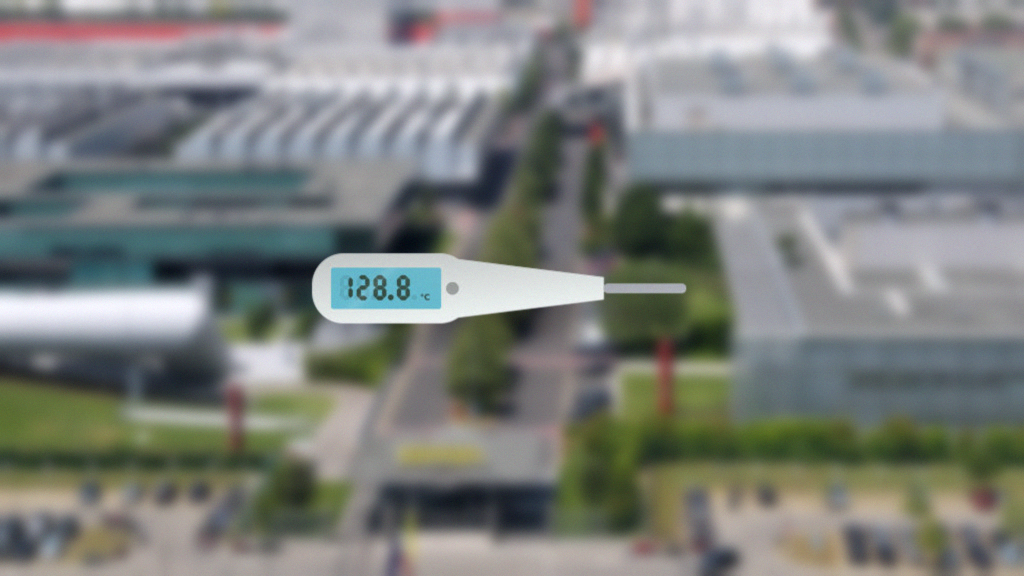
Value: 128.8 °C
